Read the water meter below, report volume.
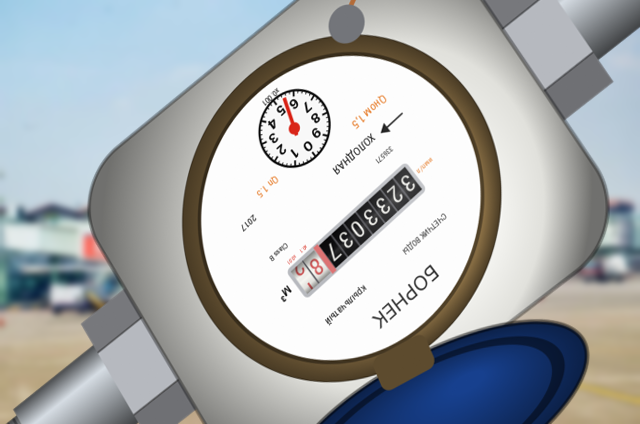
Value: 3233037.815 m³
